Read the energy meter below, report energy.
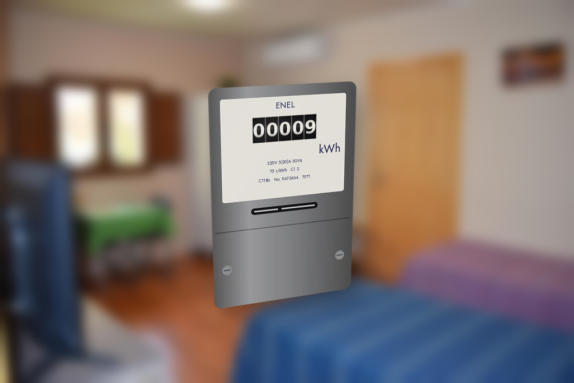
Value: 9 kWh
